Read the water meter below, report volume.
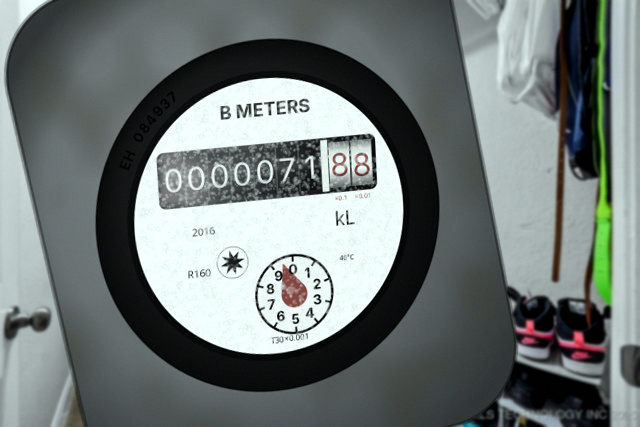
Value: 71.879 kL
